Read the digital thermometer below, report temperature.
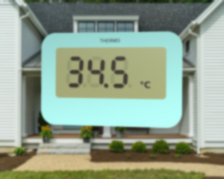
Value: 34.5 °C
